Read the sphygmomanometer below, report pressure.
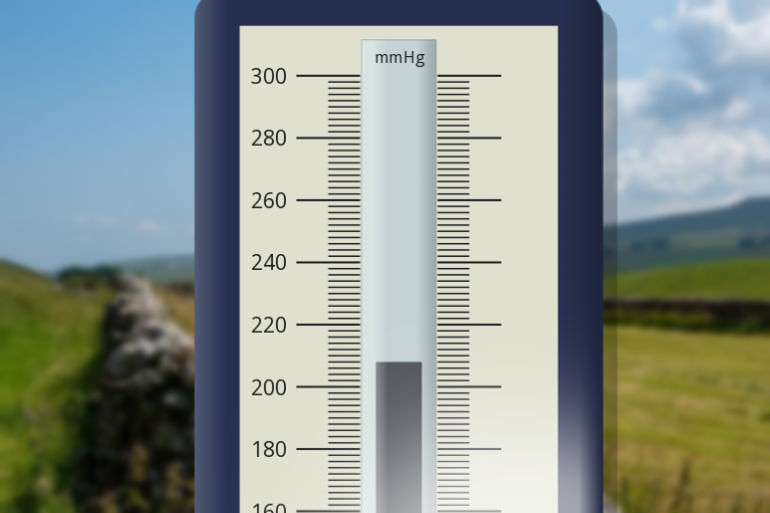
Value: 208 mmHg
